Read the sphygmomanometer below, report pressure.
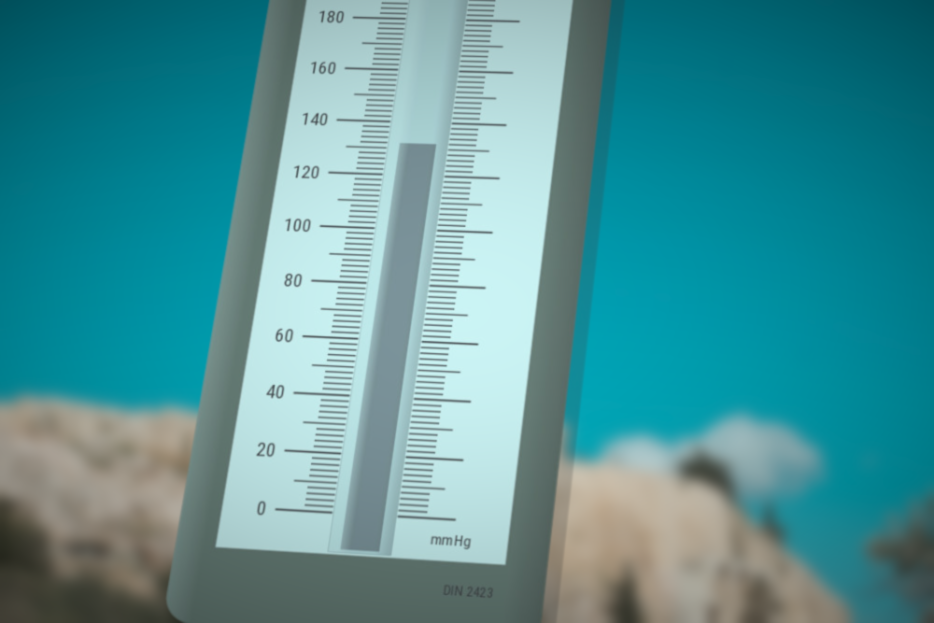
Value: 132 mmHg
